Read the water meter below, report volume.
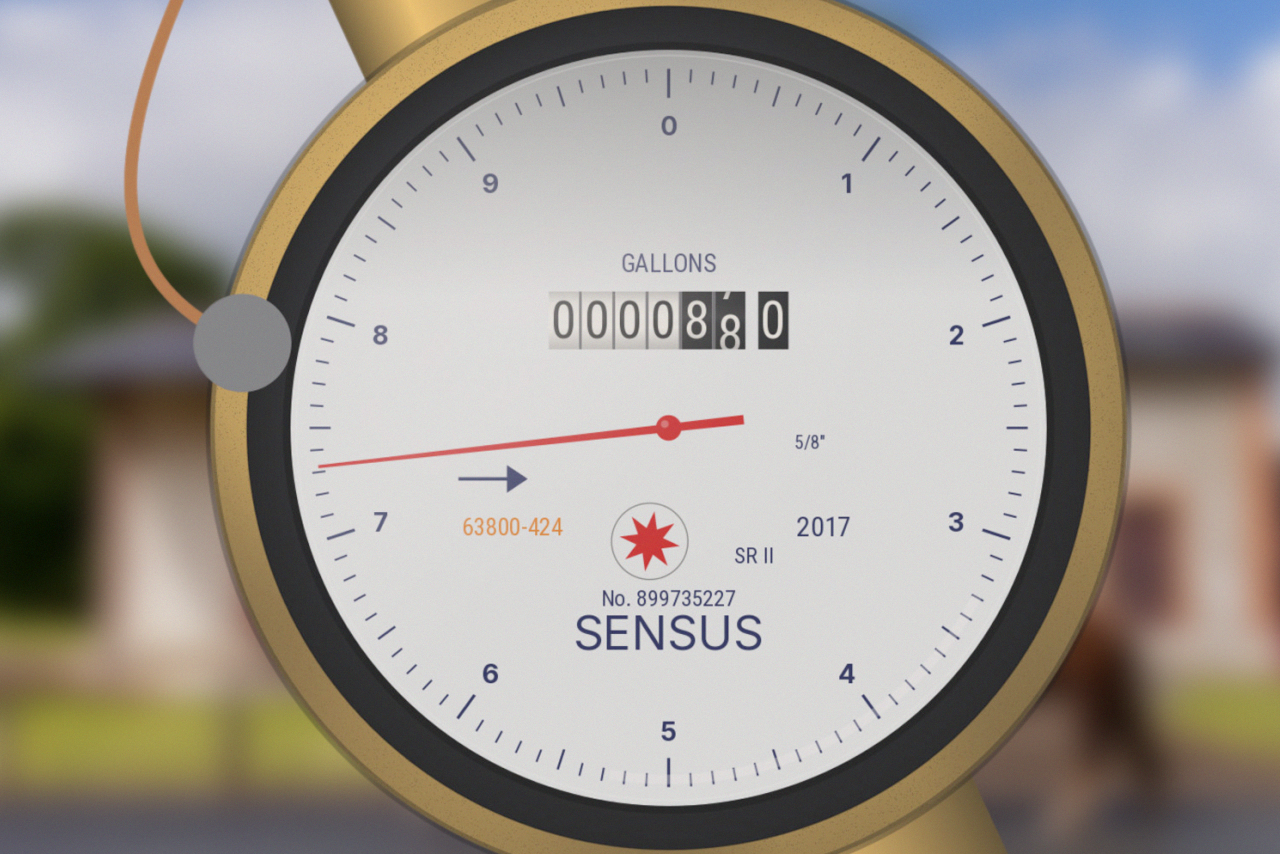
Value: 877.3 gal
